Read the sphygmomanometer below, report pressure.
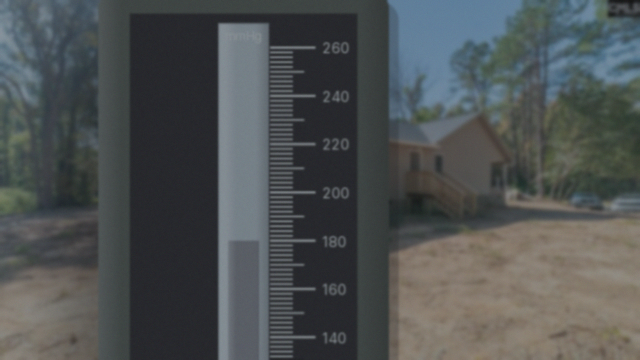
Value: 180 mmHg
